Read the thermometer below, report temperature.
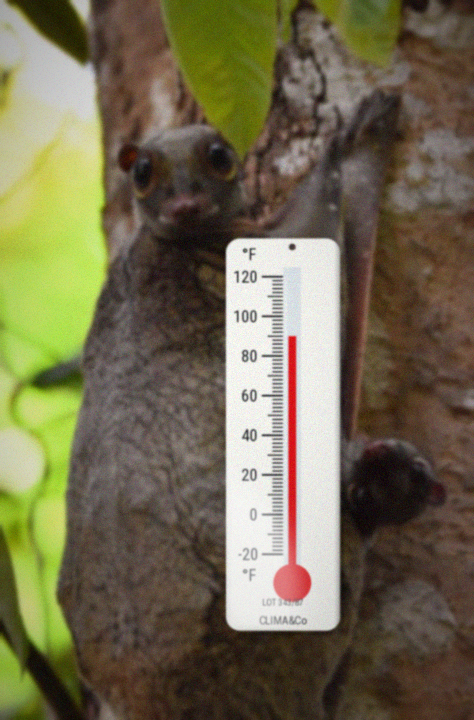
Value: 90 °F
